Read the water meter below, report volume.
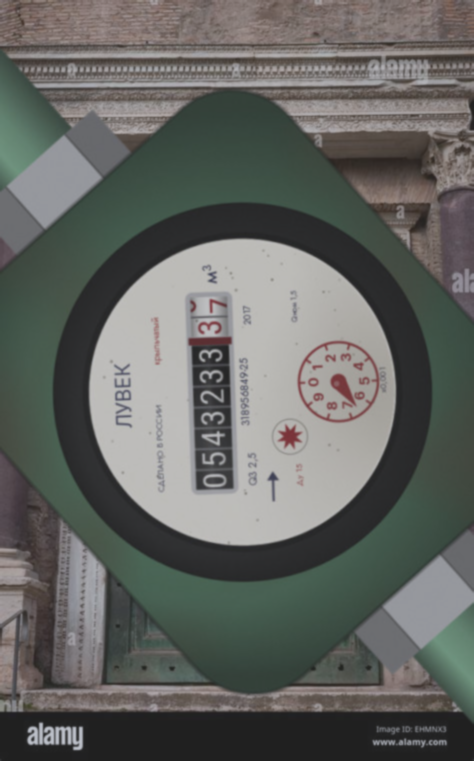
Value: 543233.366 m³
